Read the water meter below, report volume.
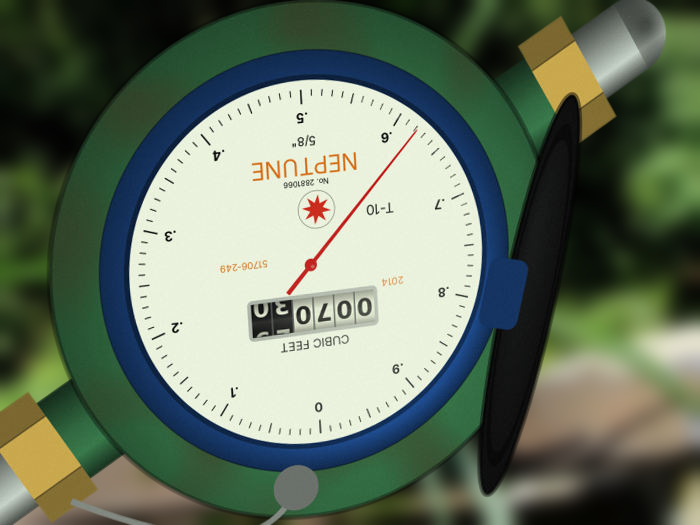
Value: 7029.62 ft³
